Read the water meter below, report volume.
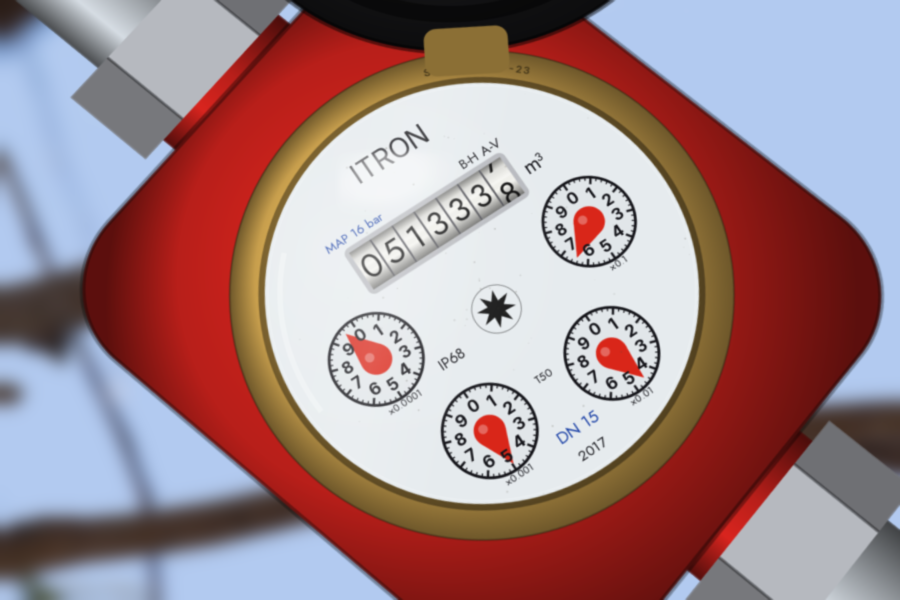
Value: 513337.6449 m³
